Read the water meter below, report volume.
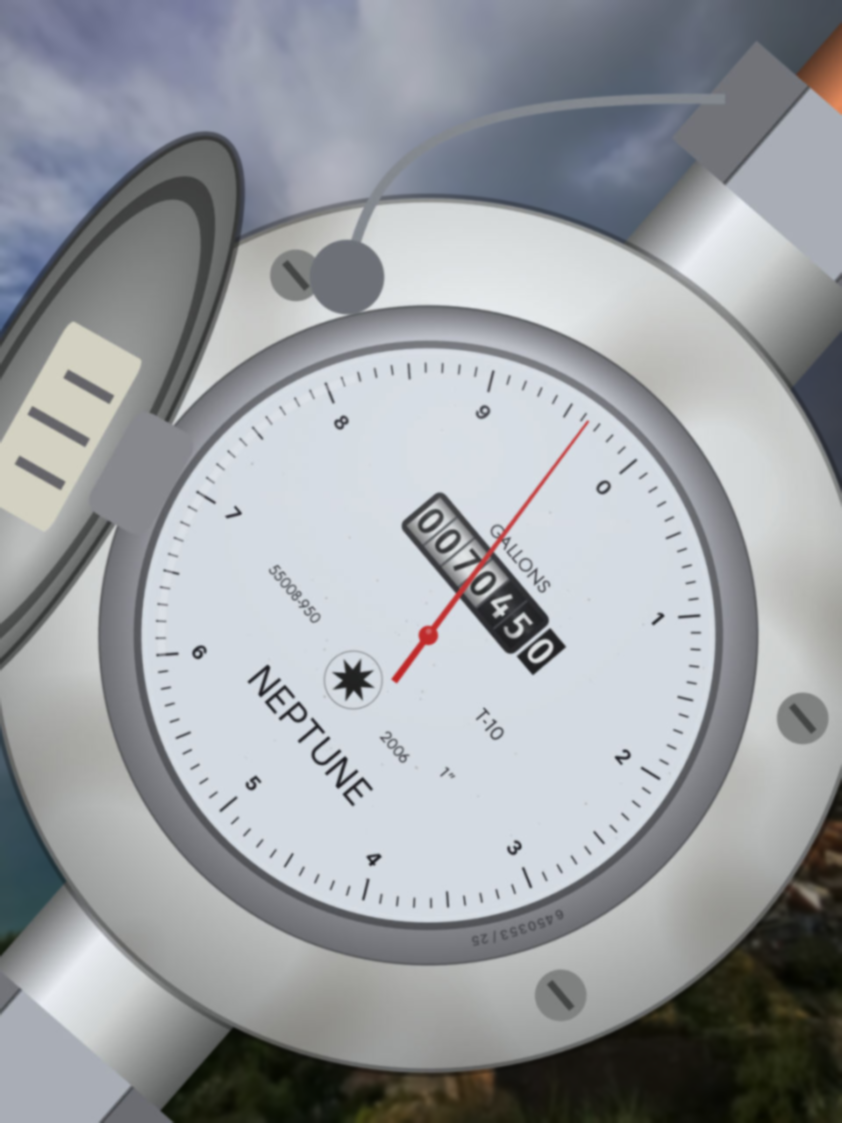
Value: 70449.6 gal
